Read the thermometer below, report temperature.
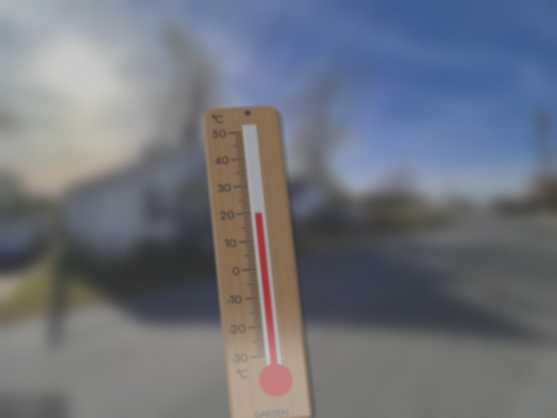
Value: 20 °C
